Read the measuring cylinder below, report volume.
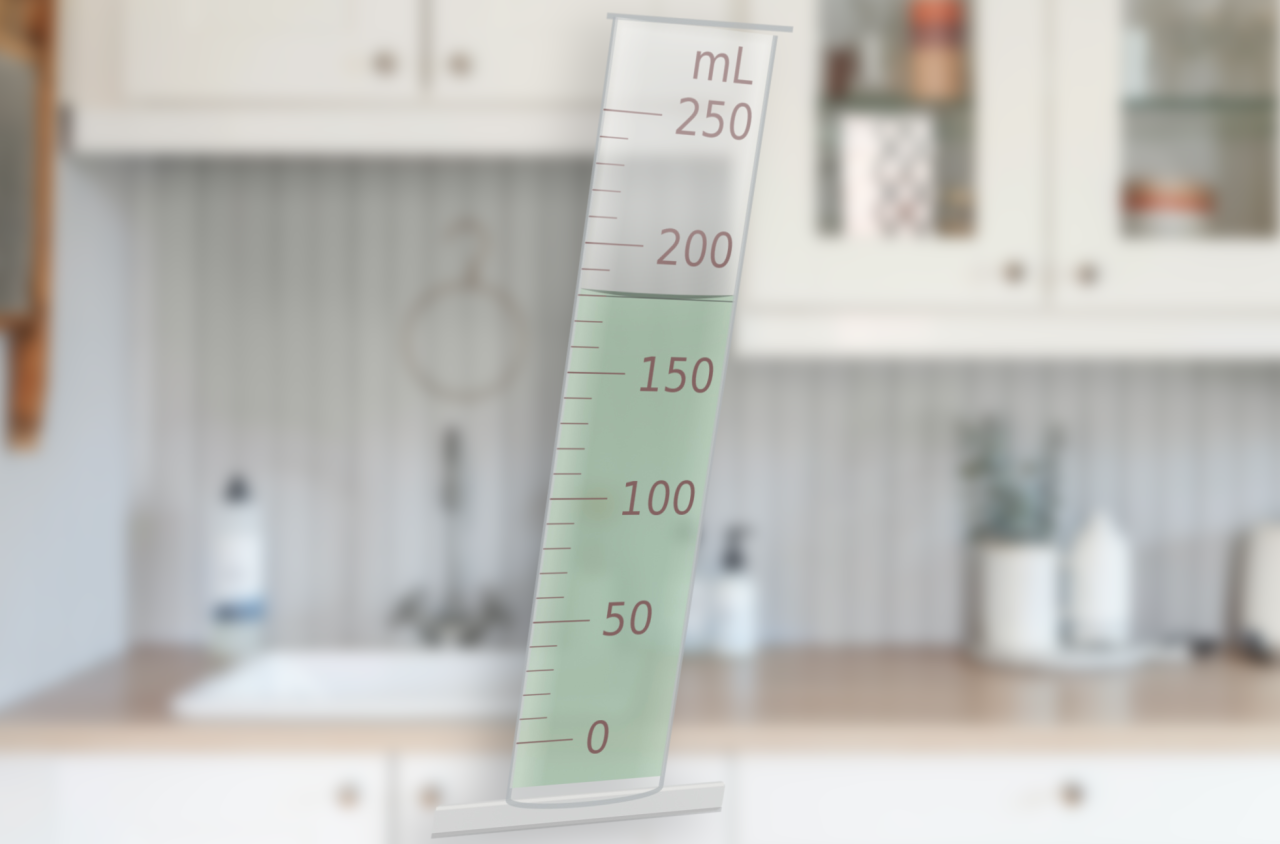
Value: 180 mL
